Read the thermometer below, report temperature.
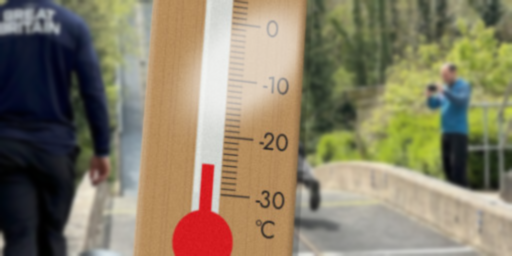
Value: -25 °C
